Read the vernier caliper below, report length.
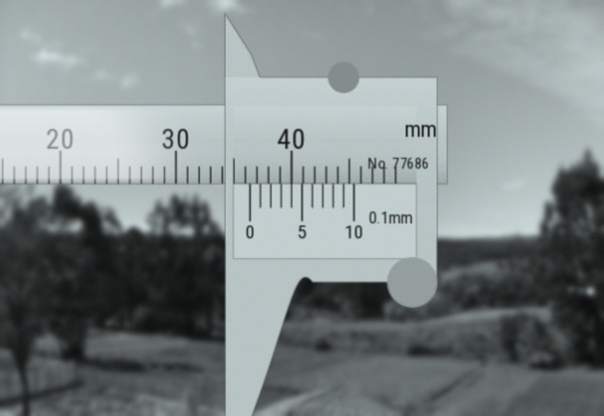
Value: 36.4 mm
